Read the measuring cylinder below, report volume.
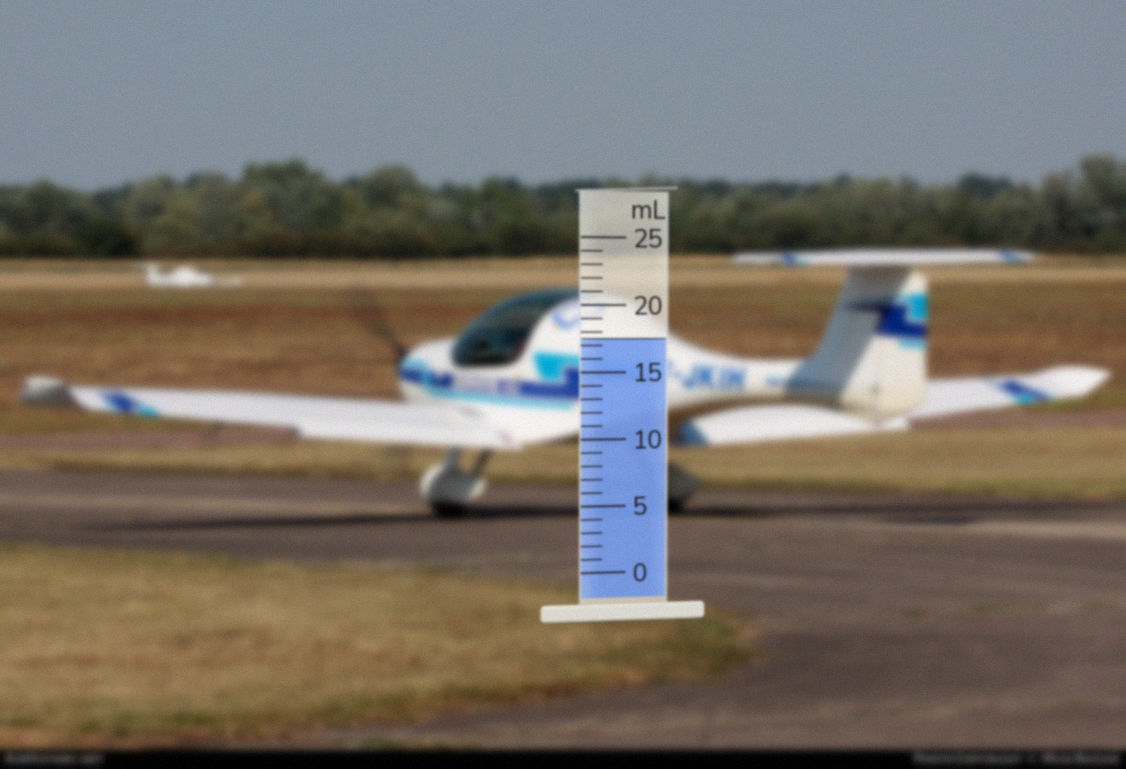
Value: 17.5 mL
